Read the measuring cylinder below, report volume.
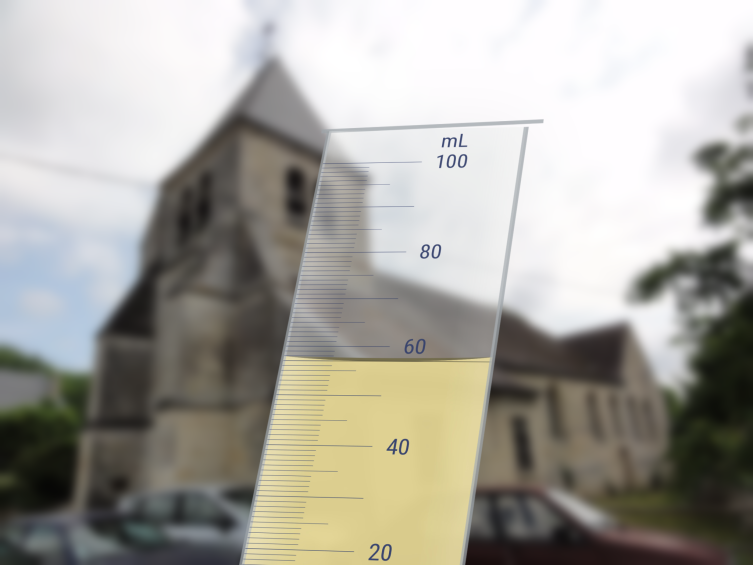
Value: 57 mL
